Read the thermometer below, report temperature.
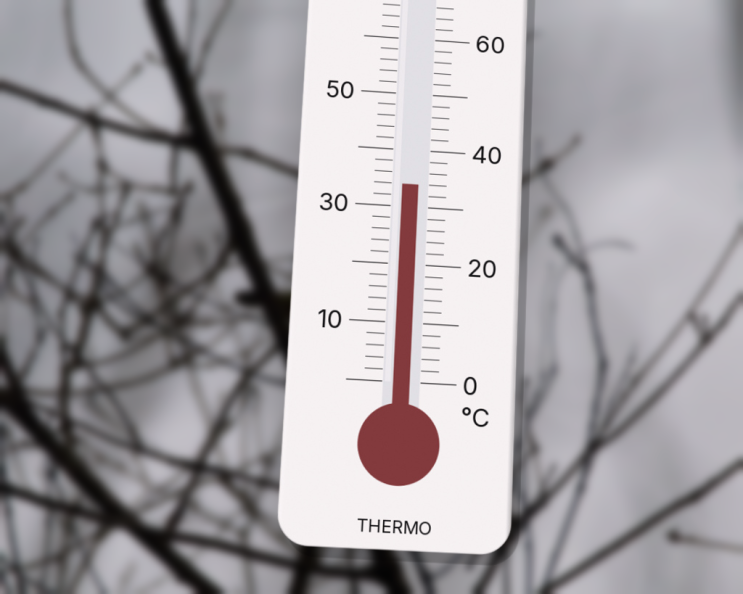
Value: 34 °C
